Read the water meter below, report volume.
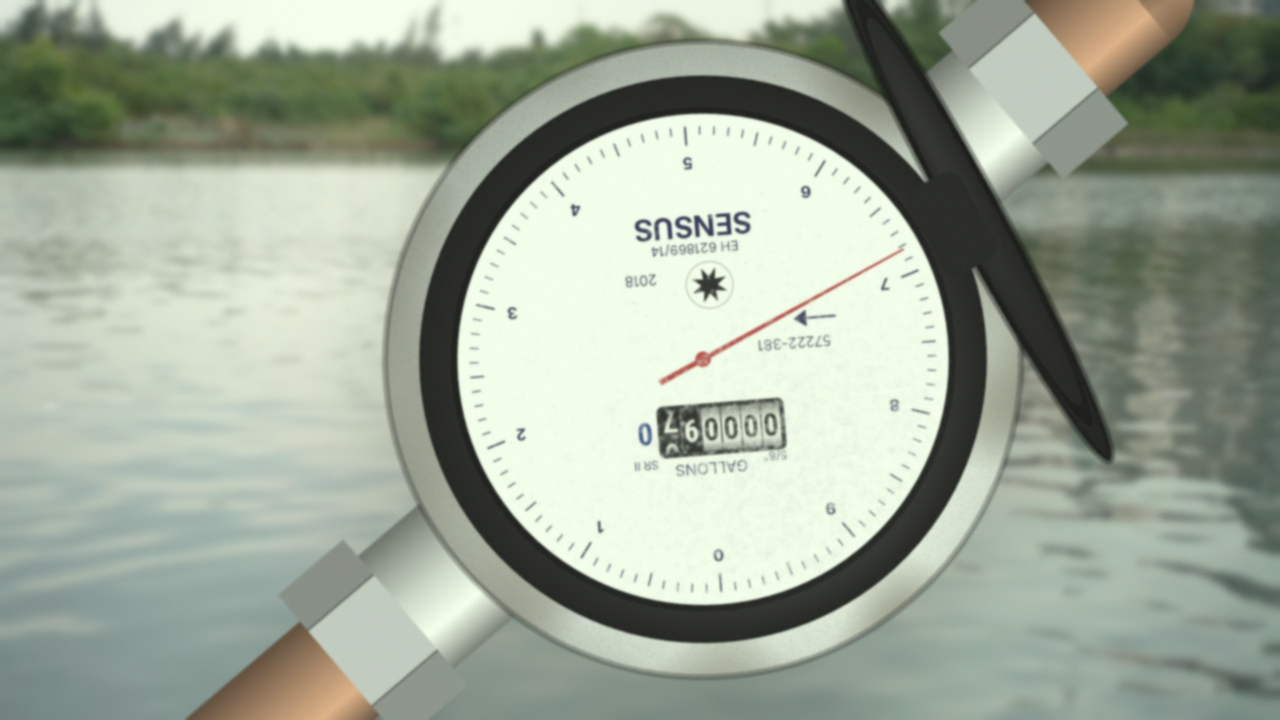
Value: 966.8 gal
